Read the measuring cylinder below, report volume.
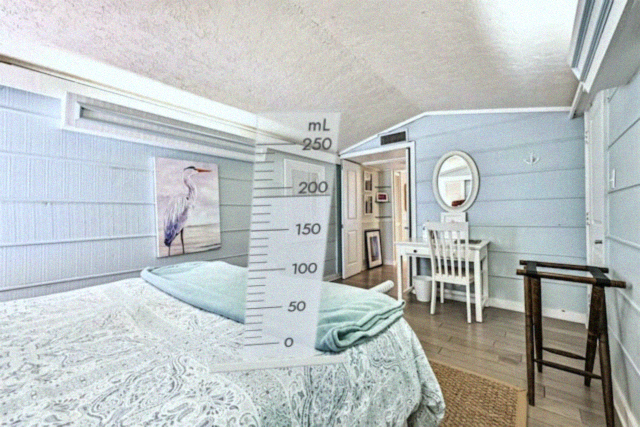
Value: 190 mL
